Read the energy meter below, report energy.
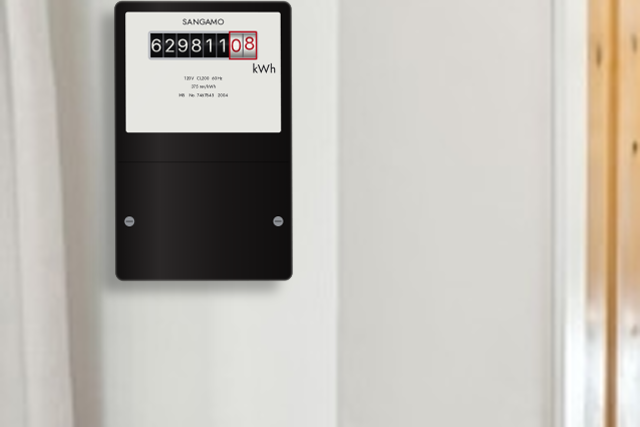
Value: 629811.08 kWh
